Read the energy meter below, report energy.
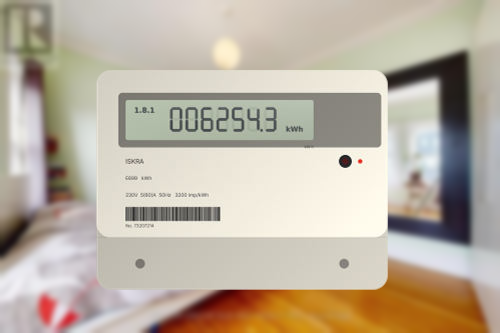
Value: 6254.3 kWh
